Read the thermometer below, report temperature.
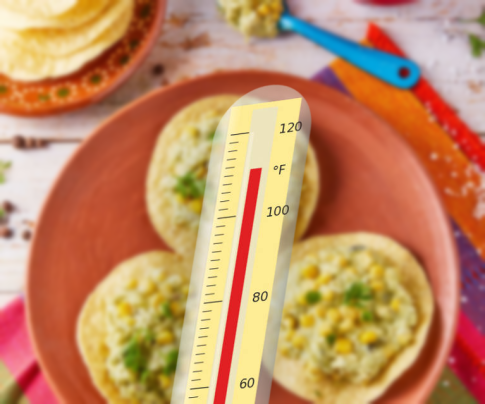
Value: 111 °F
